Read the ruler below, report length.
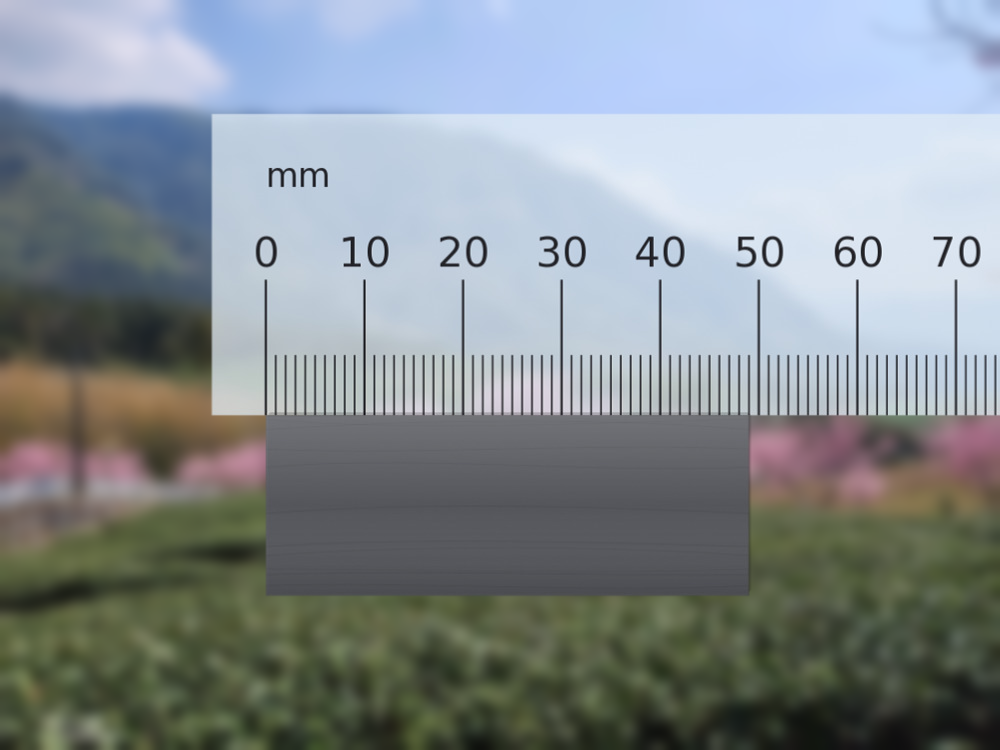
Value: 49 mm
